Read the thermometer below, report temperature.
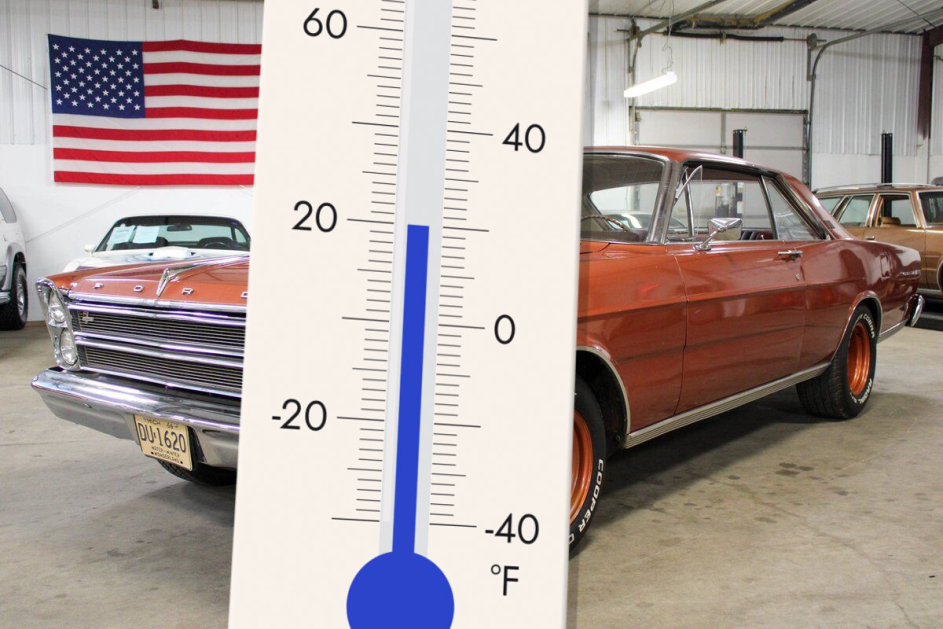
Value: 20 °F
